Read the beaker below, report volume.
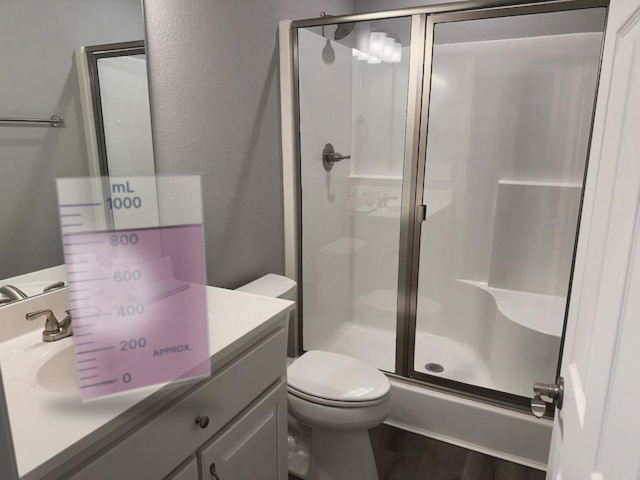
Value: 850 mL
